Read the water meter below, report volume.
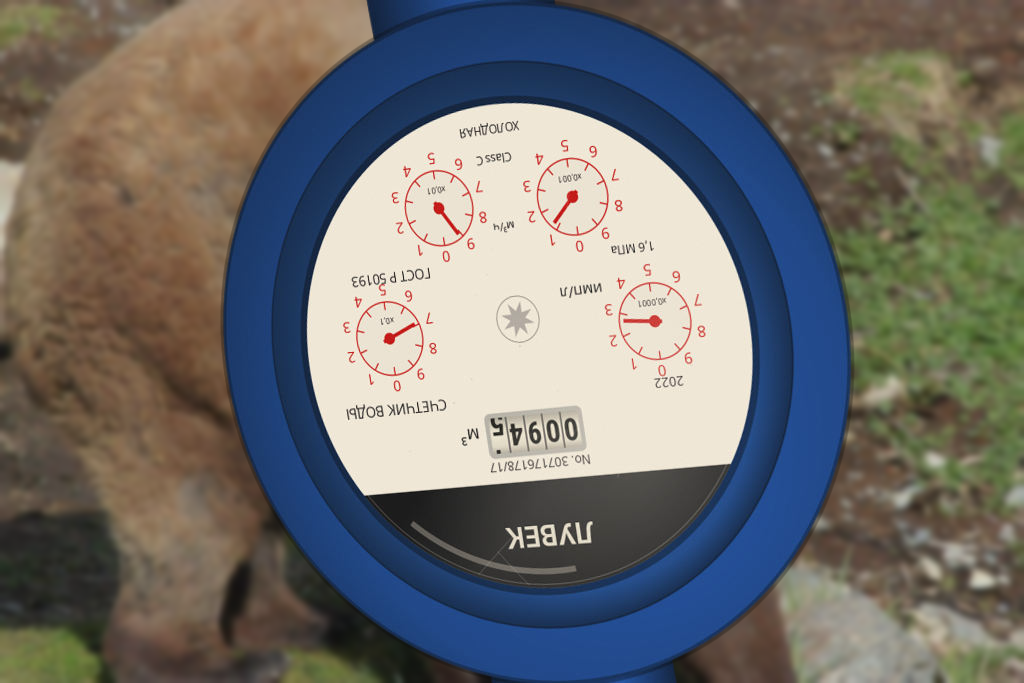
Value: 944.6912 m³
